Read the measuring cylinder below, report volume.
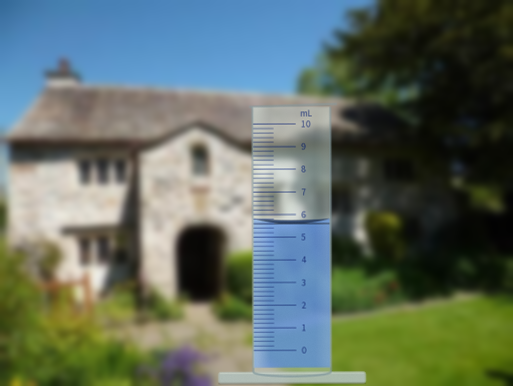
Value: 5.6 mL
